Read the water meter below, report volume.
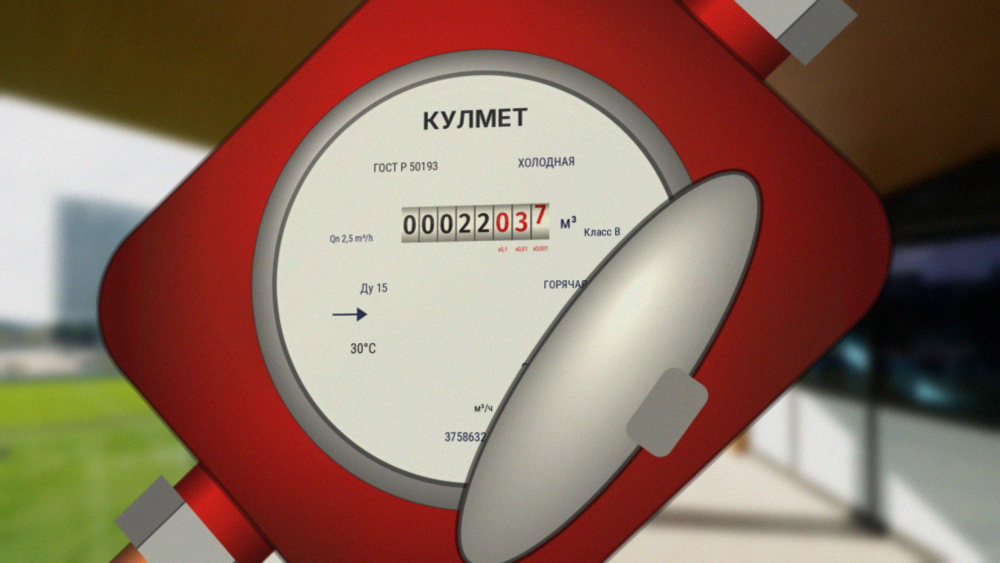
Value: 22.037 m³
